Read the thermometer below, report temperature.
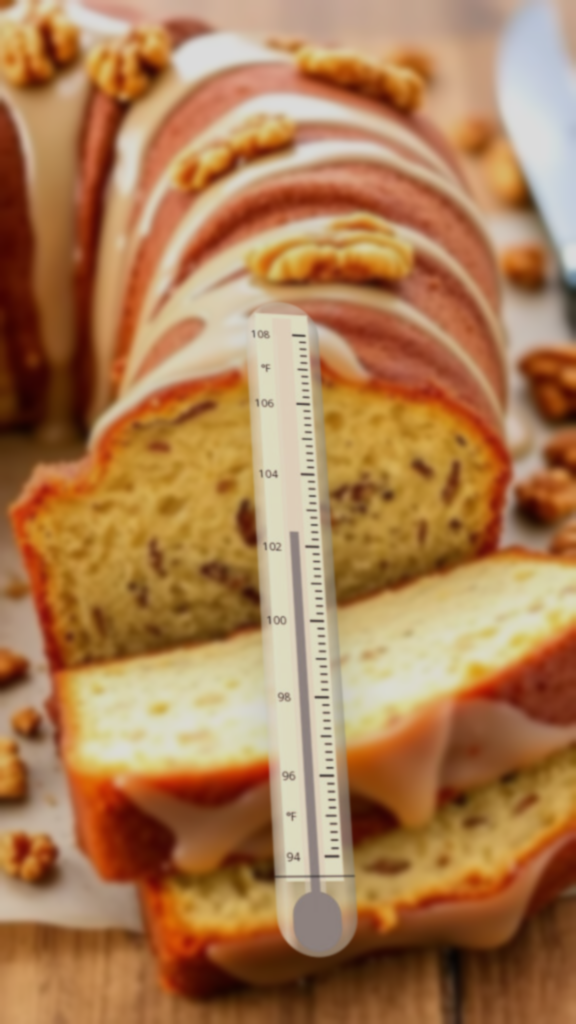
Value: 102.4 °F
